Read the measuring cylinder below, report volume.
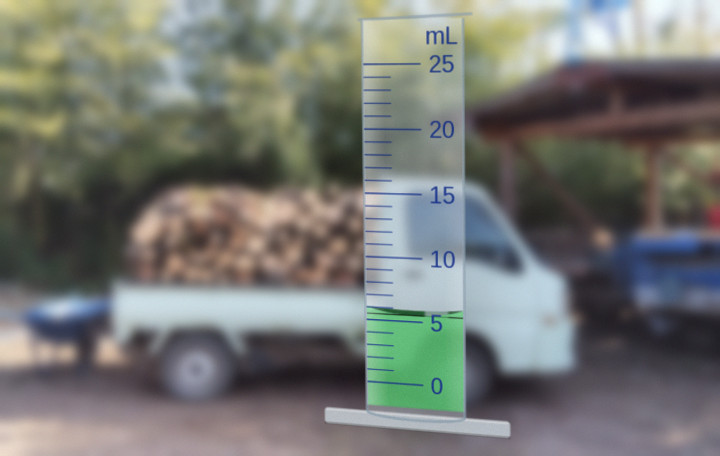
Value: 5.5 mL
